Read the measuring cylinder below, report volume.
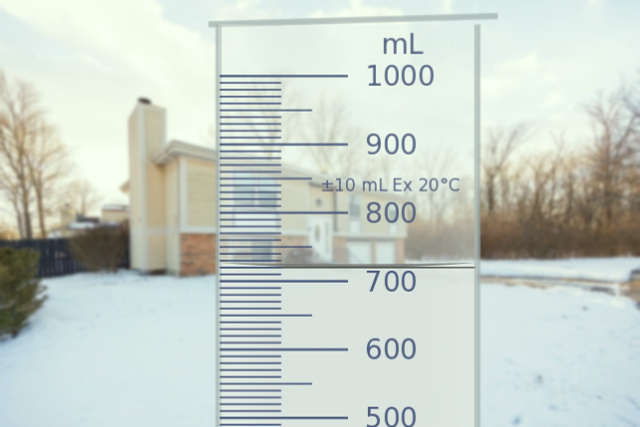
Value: 720 mL
